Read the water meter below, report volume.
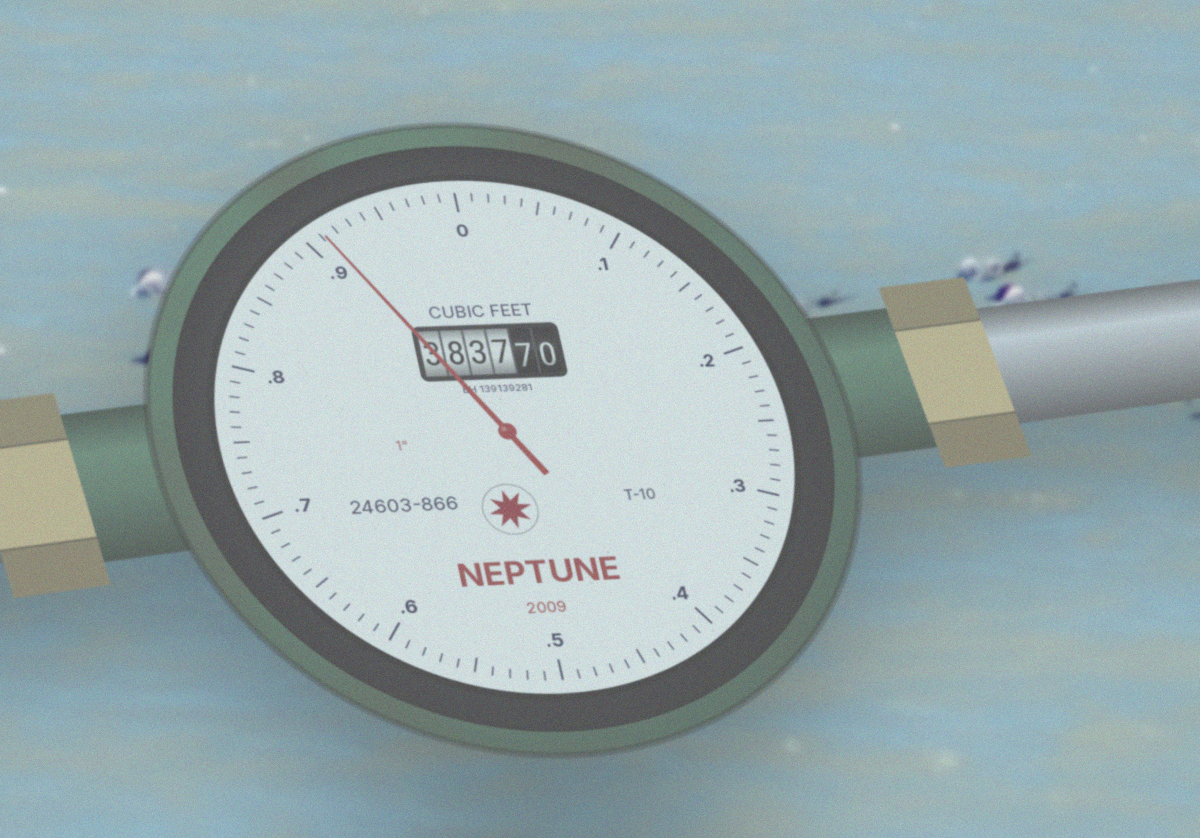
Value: 383769.91 ft³
